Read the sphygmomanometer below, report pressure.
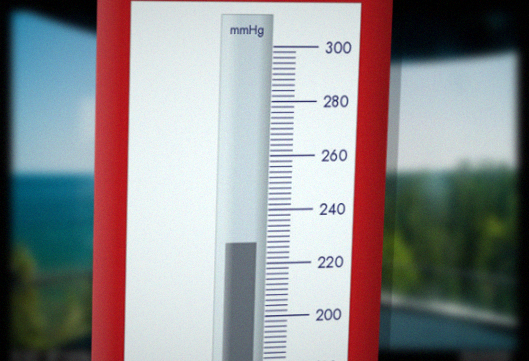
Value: 228 mmHg
